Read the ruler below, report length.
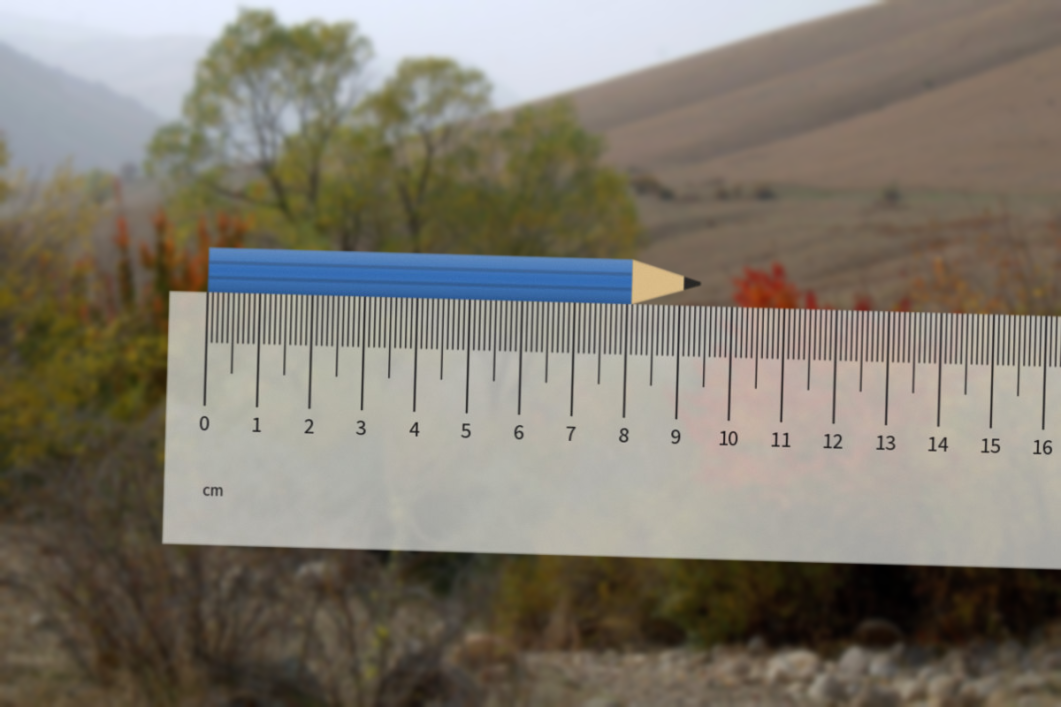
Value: 9.4 cm
